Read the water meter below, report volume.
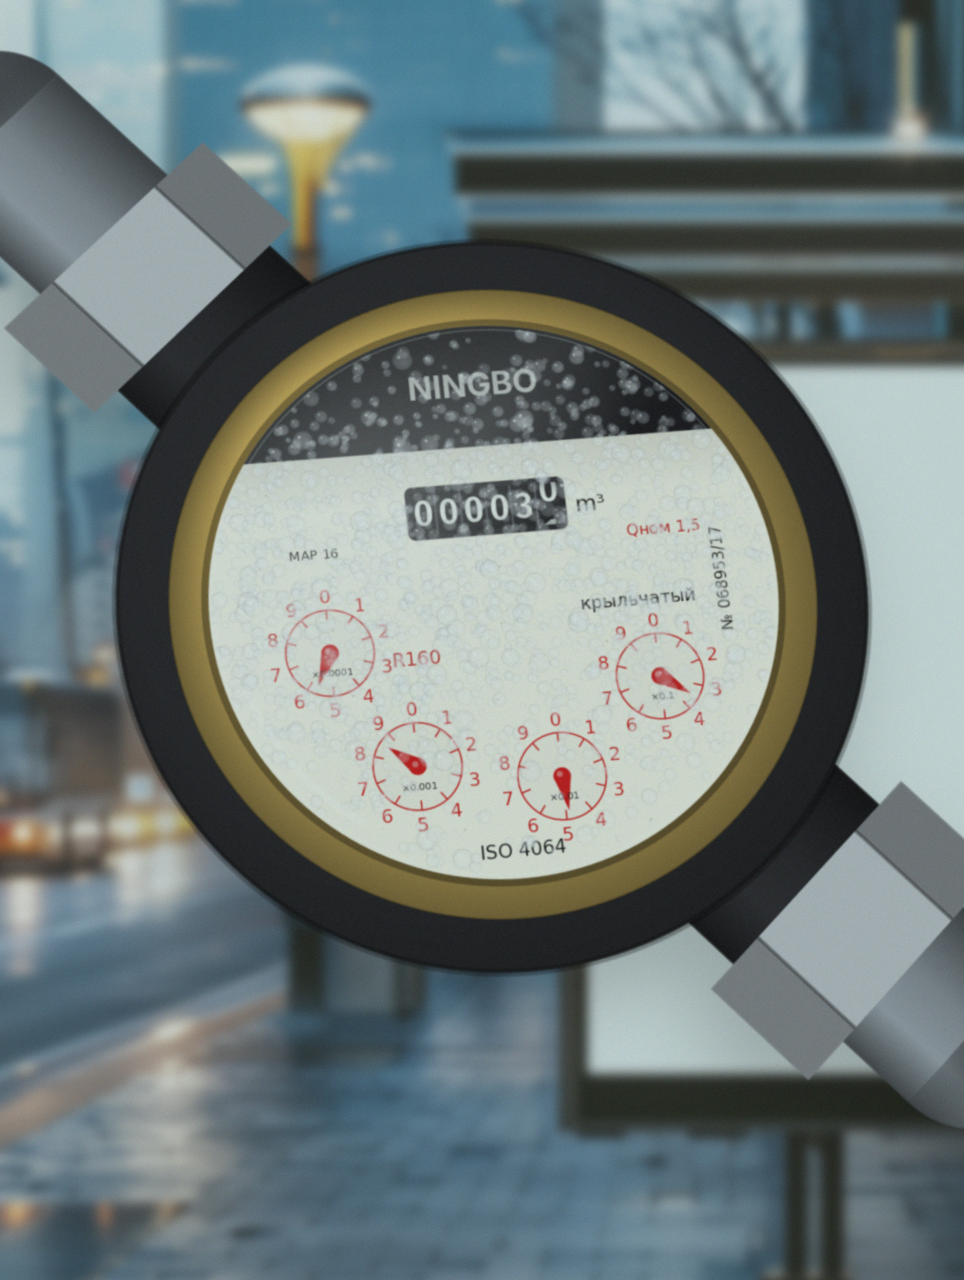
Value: 30.3485 m³
